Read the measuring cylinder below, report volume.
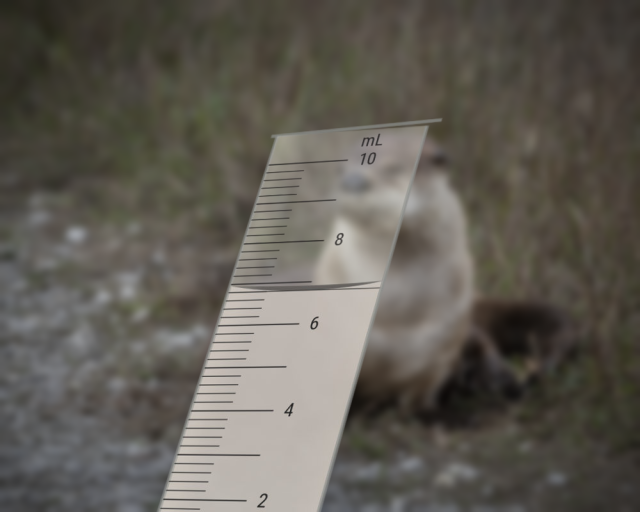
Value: 6.8 mL
